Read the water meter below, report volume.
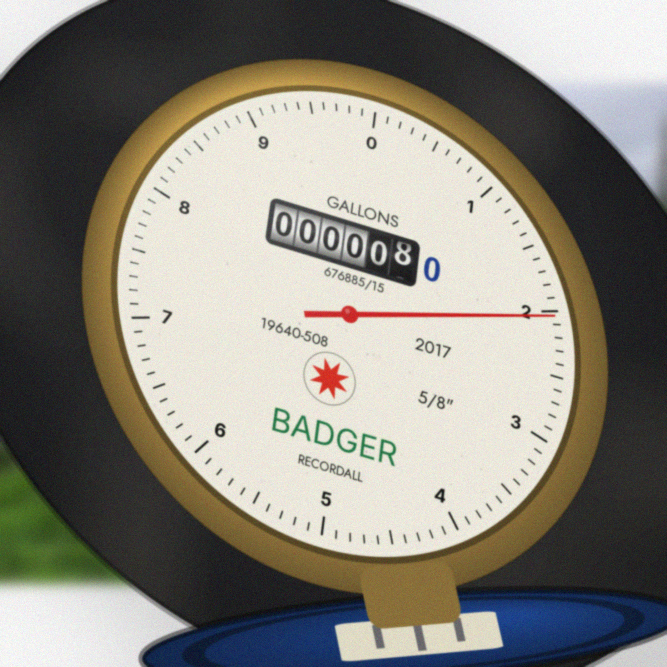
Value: 82.0 gal
